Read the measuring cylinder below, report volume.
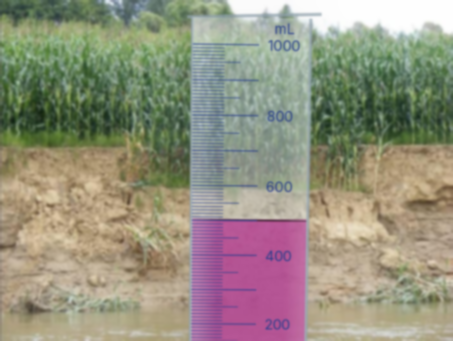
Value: 500 mL
